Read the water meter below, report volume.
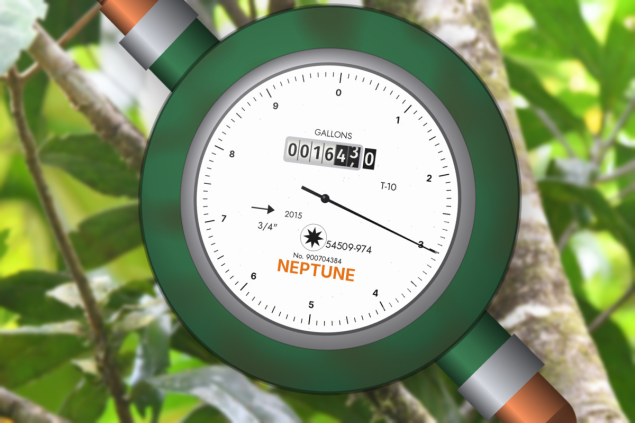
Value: 16433.0 gal
